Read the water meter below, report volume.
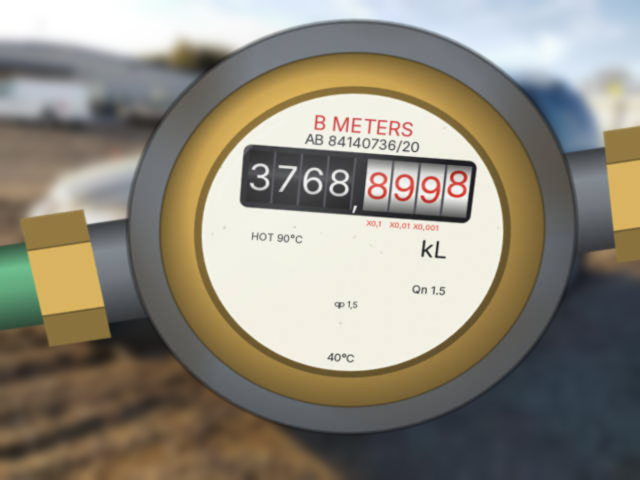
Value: 3768.8998 kL
